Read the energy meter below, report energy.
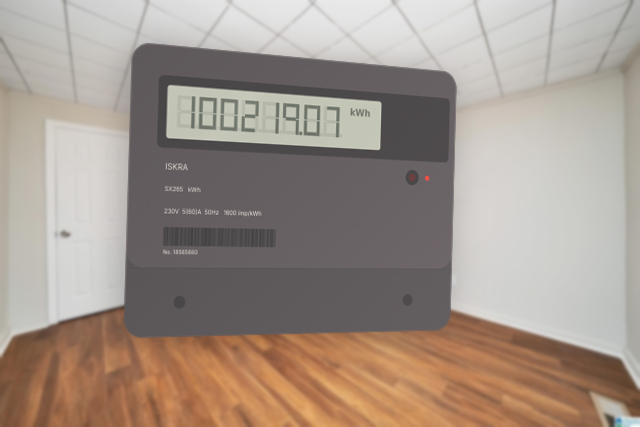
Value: 100219.07 kWh
